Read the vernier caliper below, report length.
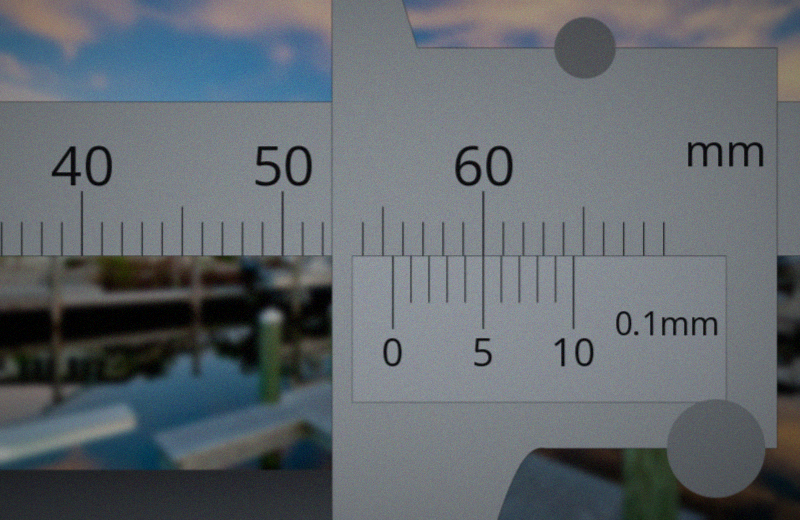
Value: 55.5 mm
